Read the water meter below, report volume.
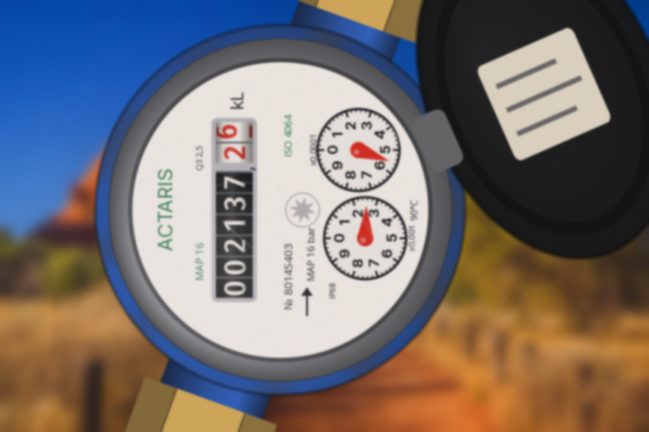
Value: 2137.2625 kL
